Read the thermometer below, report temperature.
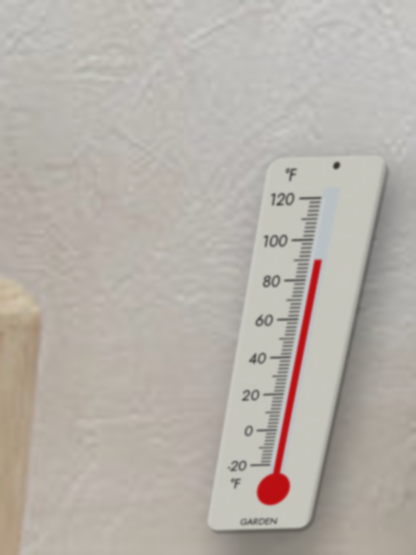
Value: 90 °F
